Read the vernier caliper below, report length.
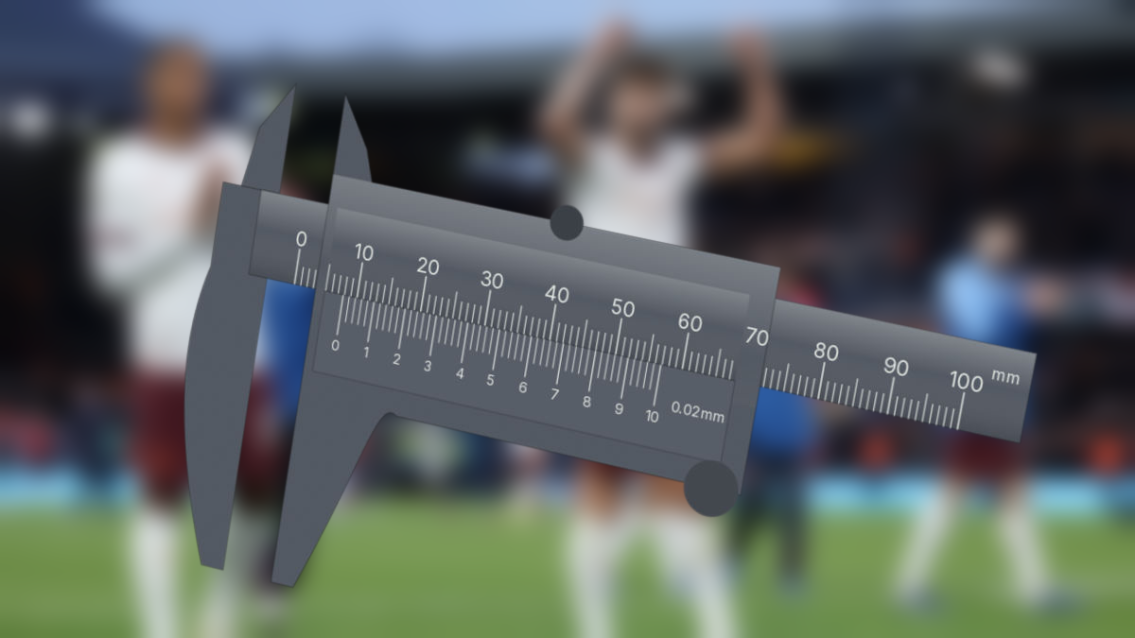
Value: 7.8 mm
